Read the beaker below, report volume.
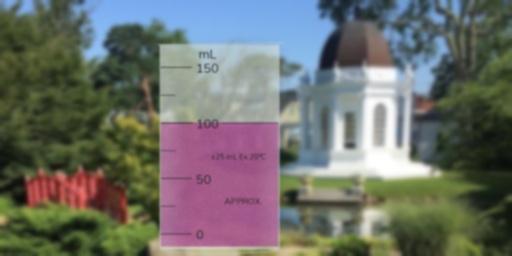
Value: 100 mL
